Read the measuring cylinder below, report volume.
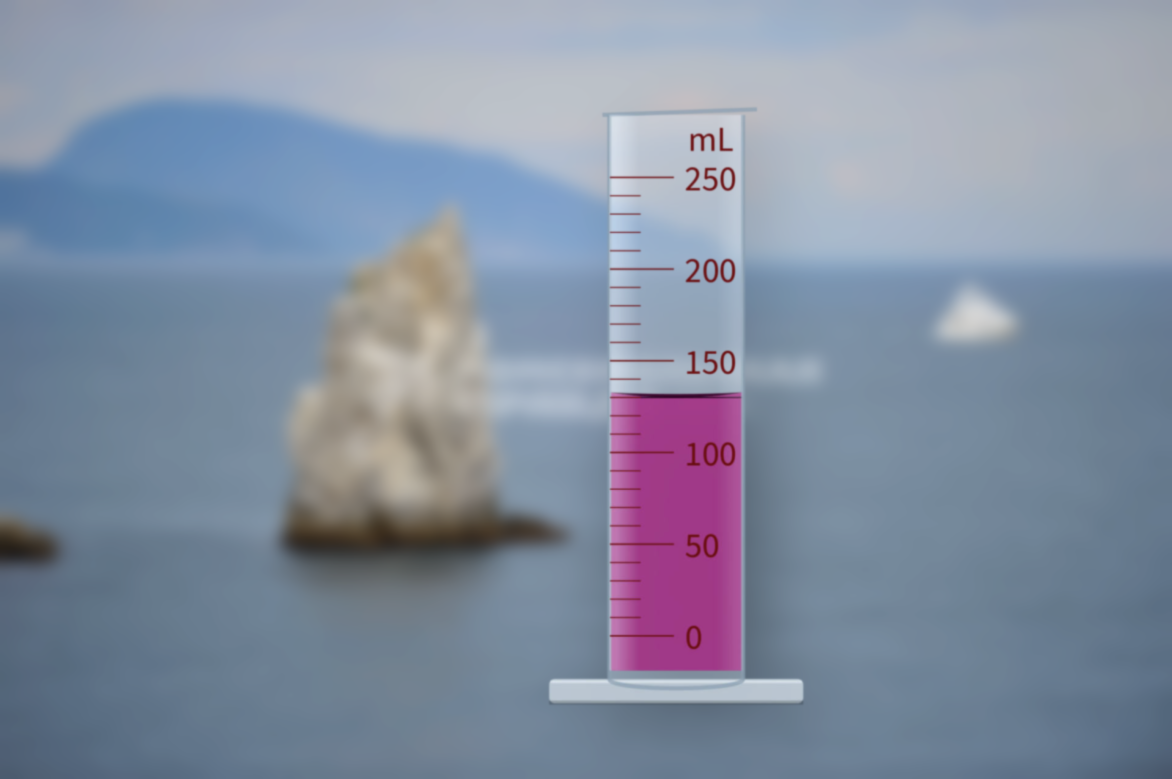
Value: 130 mL
